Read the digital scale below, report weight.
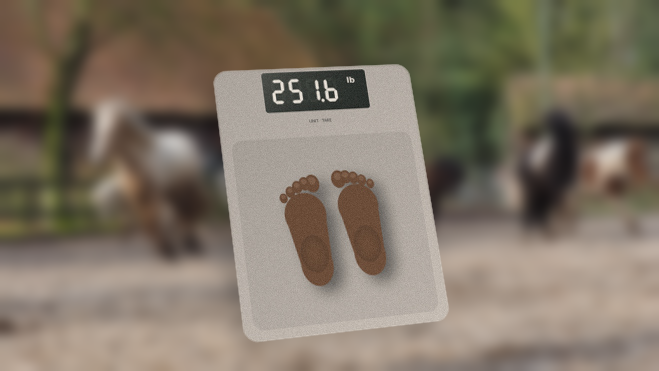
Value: 251.6 lb
